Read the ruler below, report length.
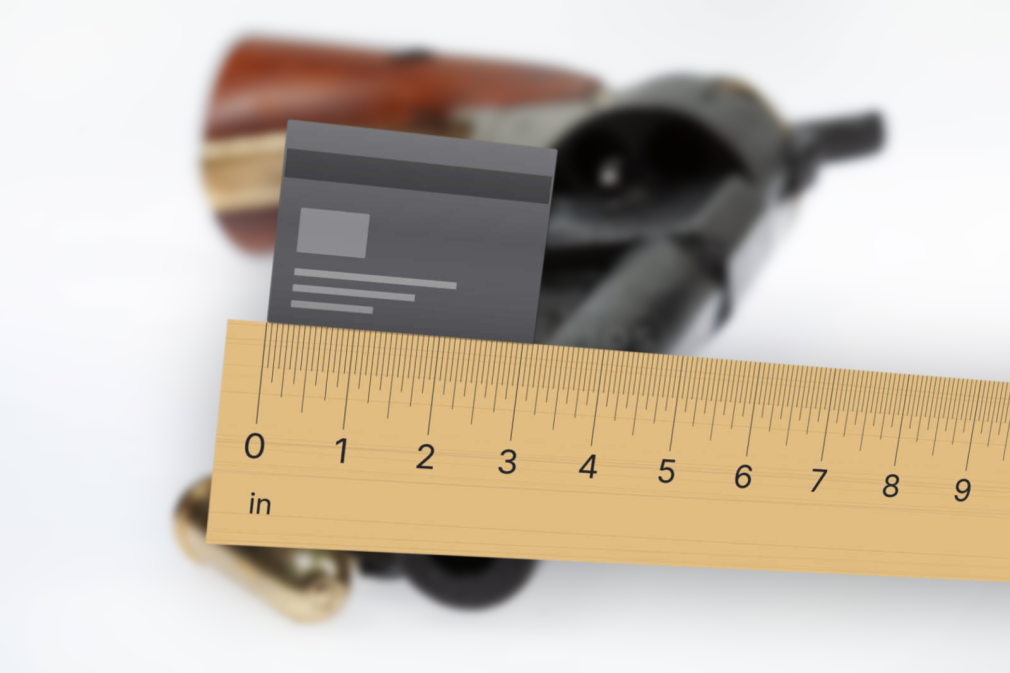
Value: 3.125 in
